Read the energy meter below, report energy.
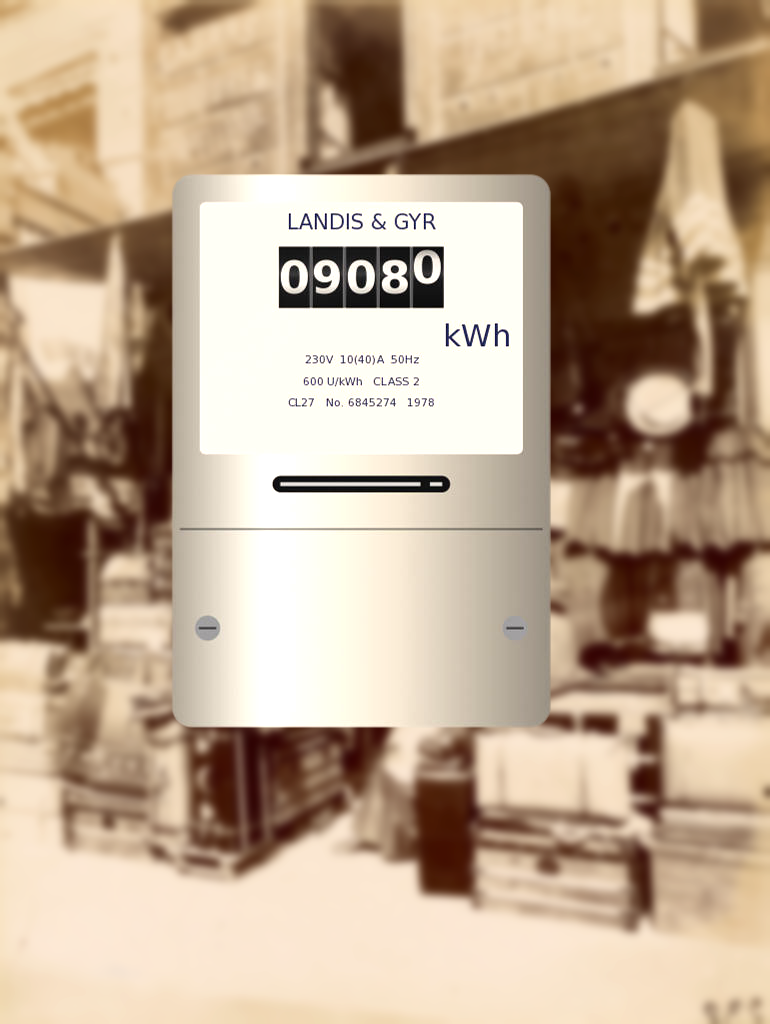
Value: 9080 kWh
